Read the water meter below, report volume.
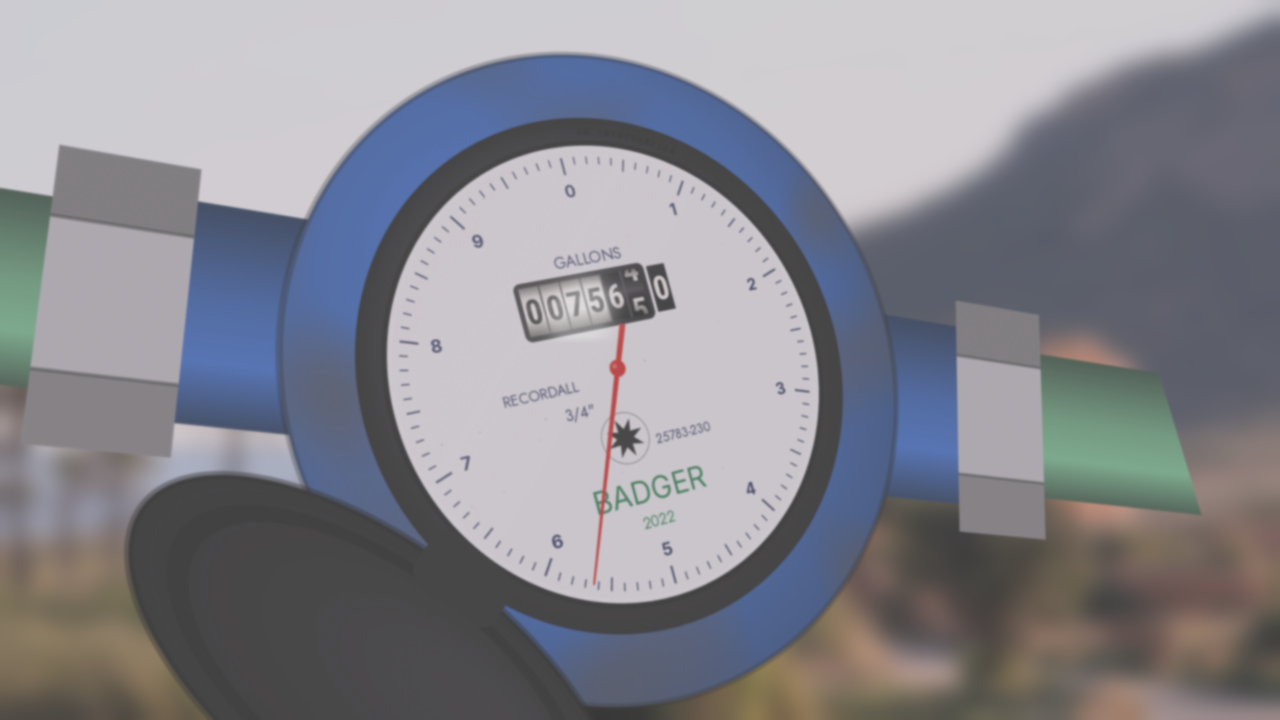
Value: 75645.6 gal
